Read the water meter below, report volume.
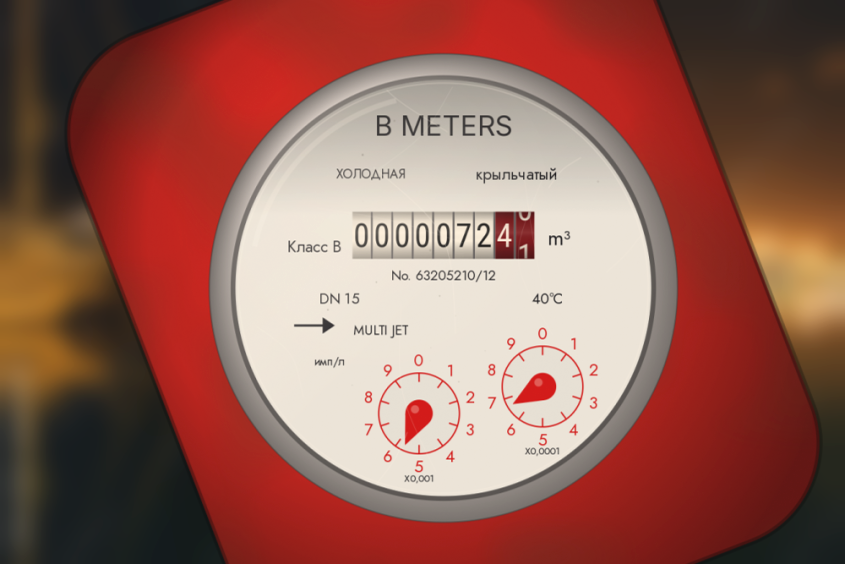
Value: 72.4056 m³
